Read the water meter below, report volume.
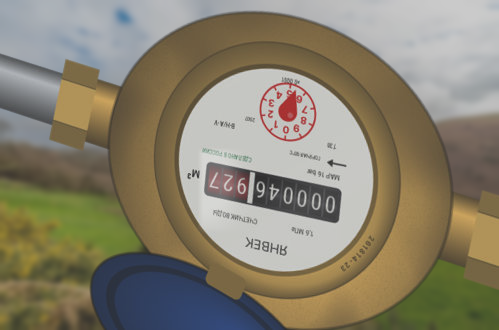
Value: 46.9275 m³
